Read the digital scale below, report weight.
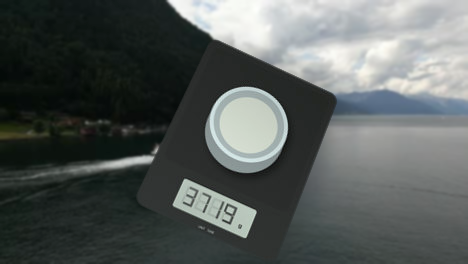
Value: 3719 g
